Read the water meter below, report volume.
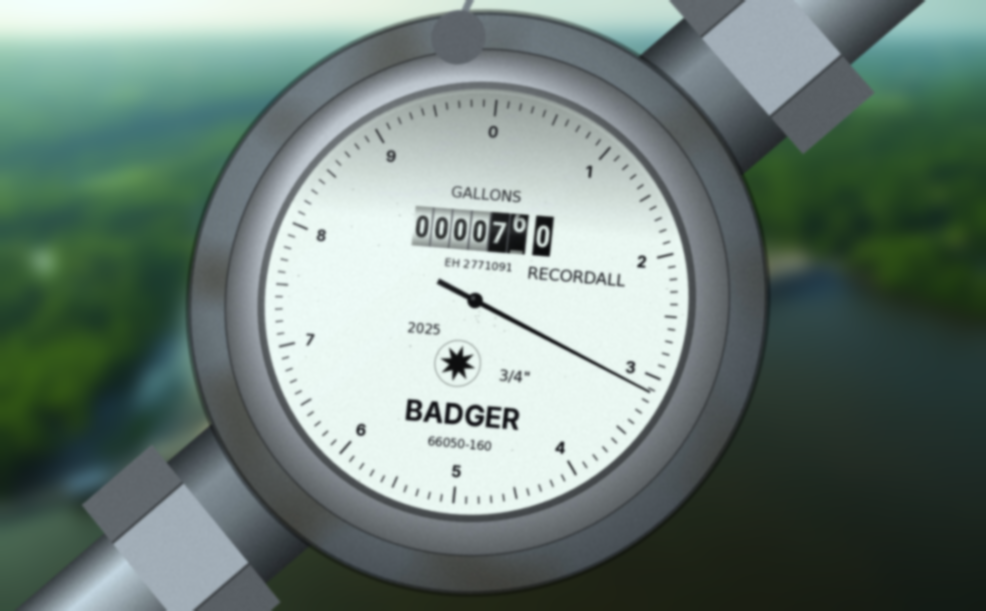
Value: 763.1 gal
